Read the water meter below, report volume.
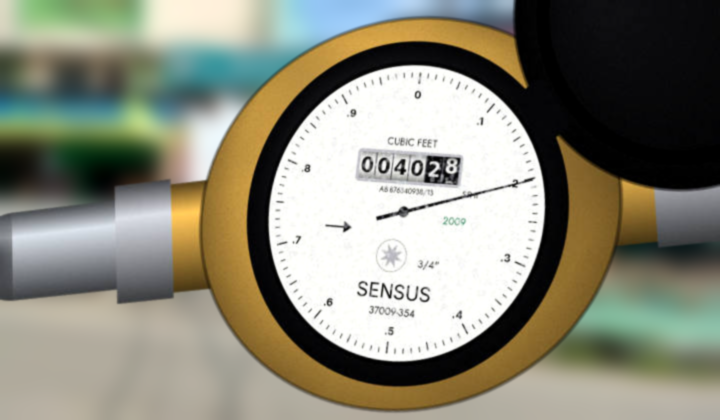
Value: 4028.20 ft³
